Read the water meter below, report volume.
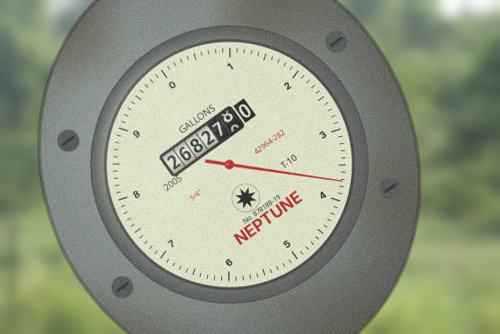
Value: 2682783.7 gal
